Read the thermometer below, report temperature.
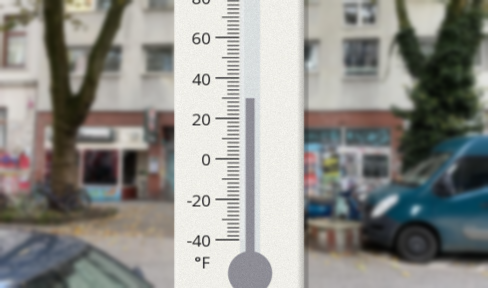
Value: 30 °F
